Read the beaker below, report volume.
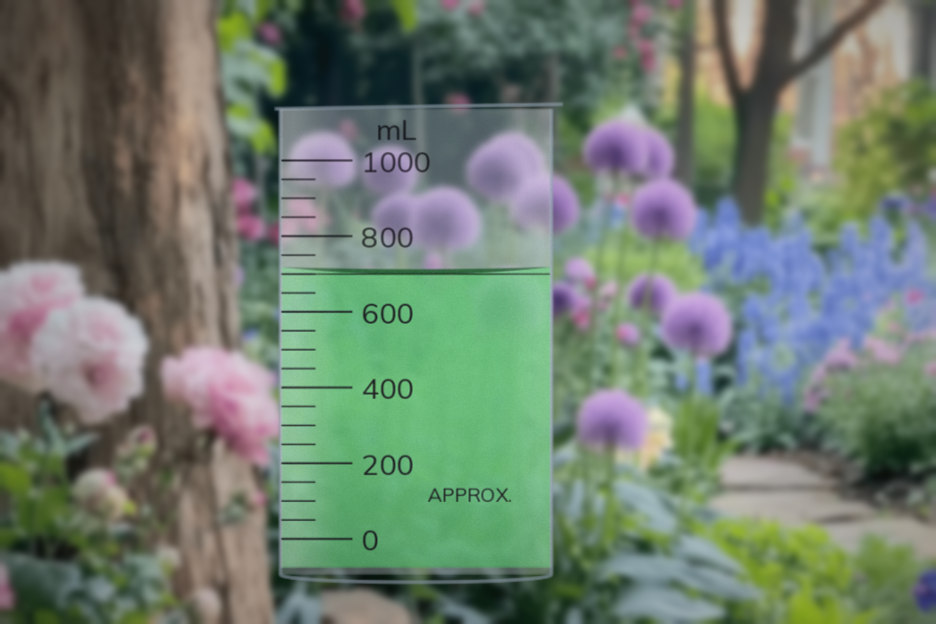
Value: 700 mL
